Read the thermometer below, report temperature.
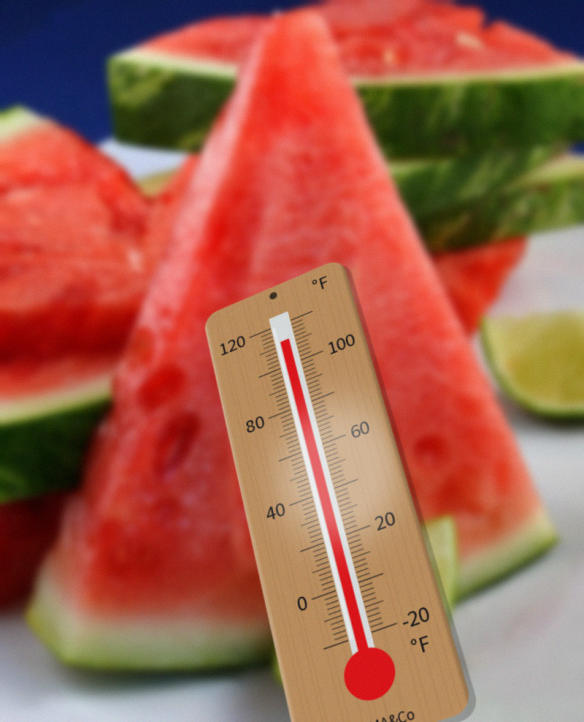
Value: 112 °F
